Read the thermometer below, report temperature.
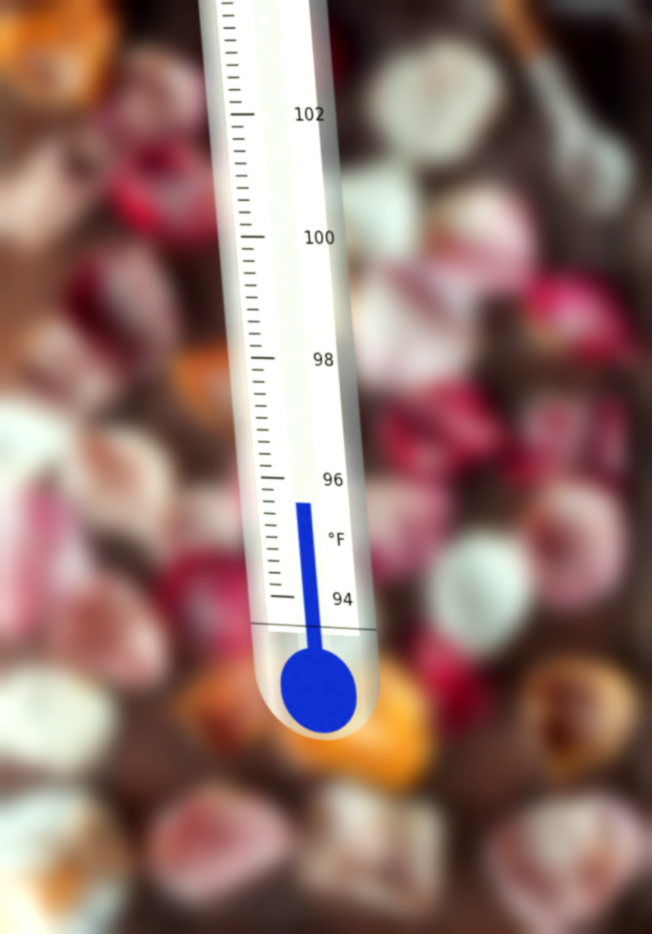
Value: 95.6 °F
